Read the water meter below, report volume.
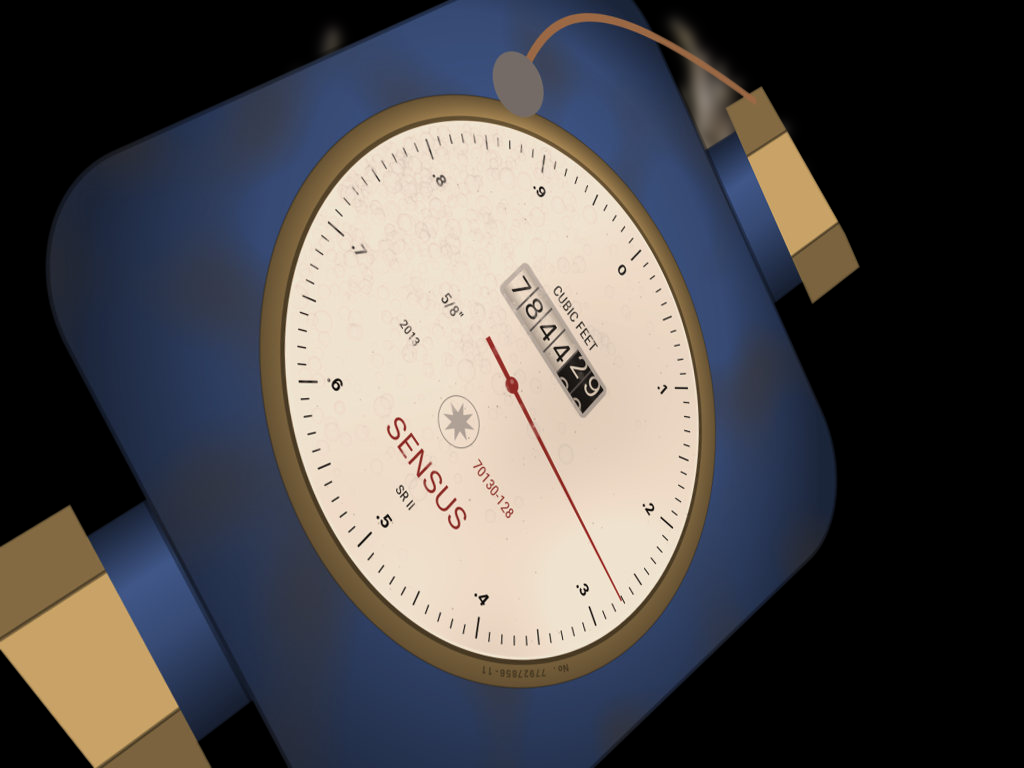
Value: 784429.27 ft³
